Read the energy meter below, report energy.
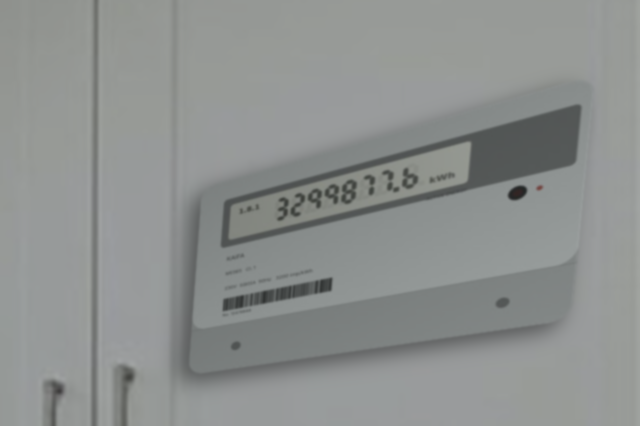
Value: 3299877.6 kWh
